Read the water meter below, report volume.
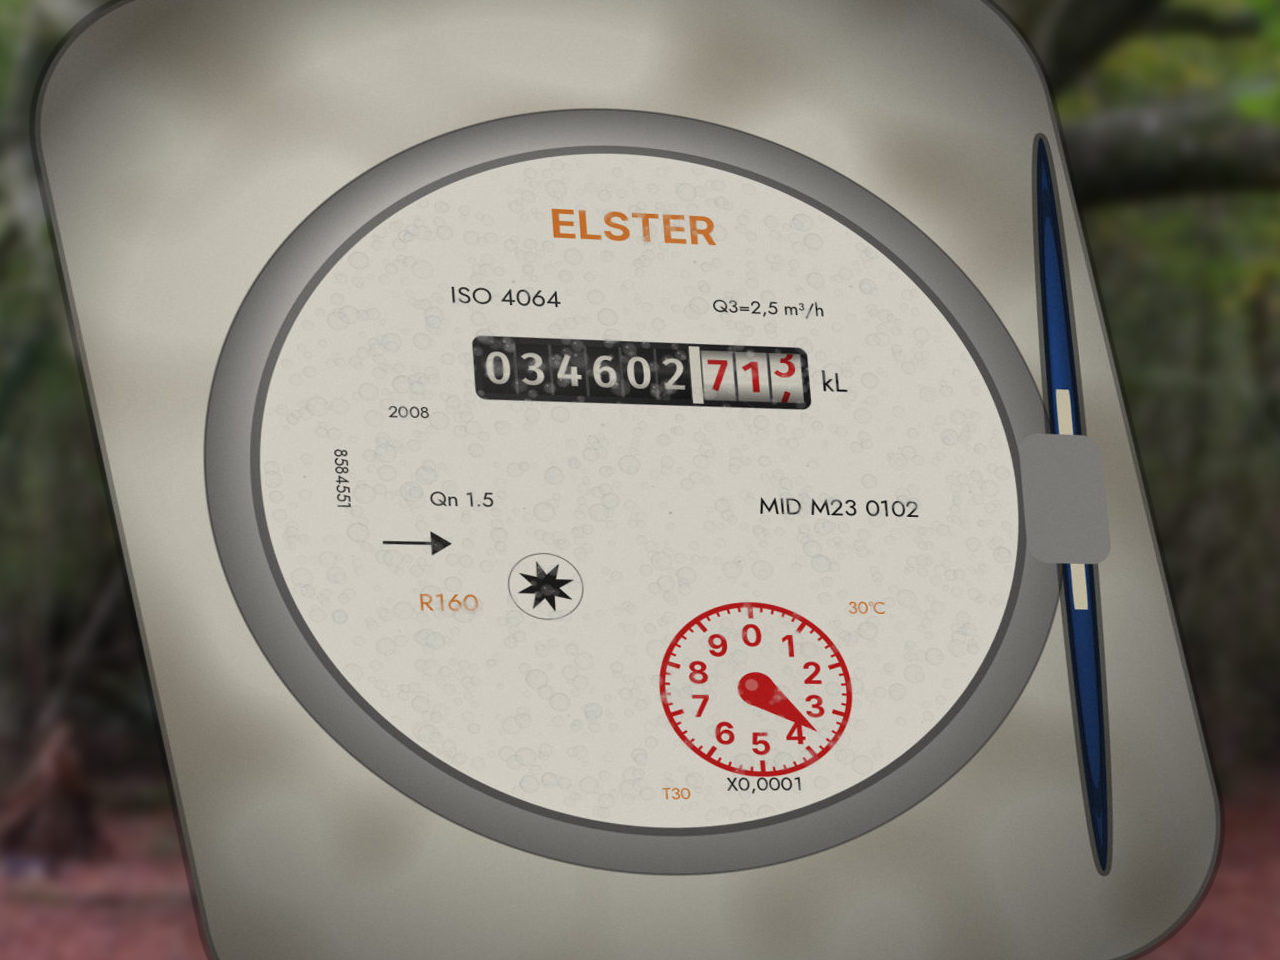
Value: 34602.7133 kL
